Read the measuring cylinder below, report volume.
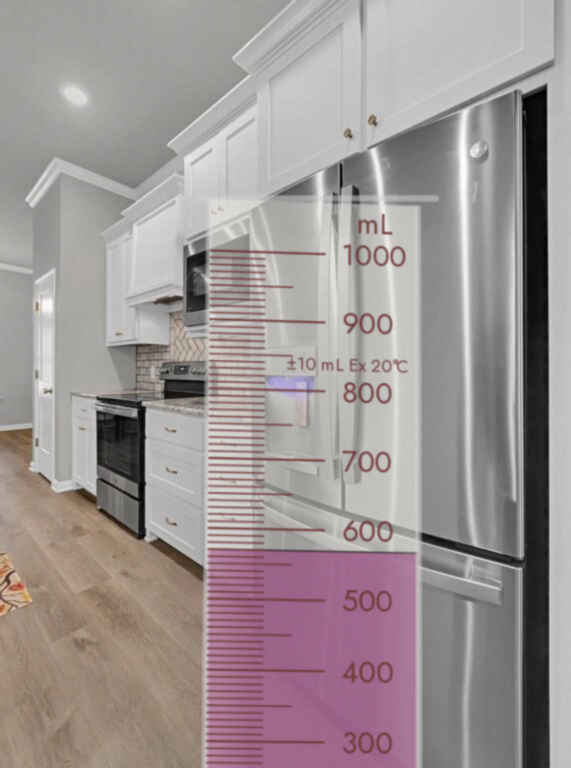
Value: 570 mL
